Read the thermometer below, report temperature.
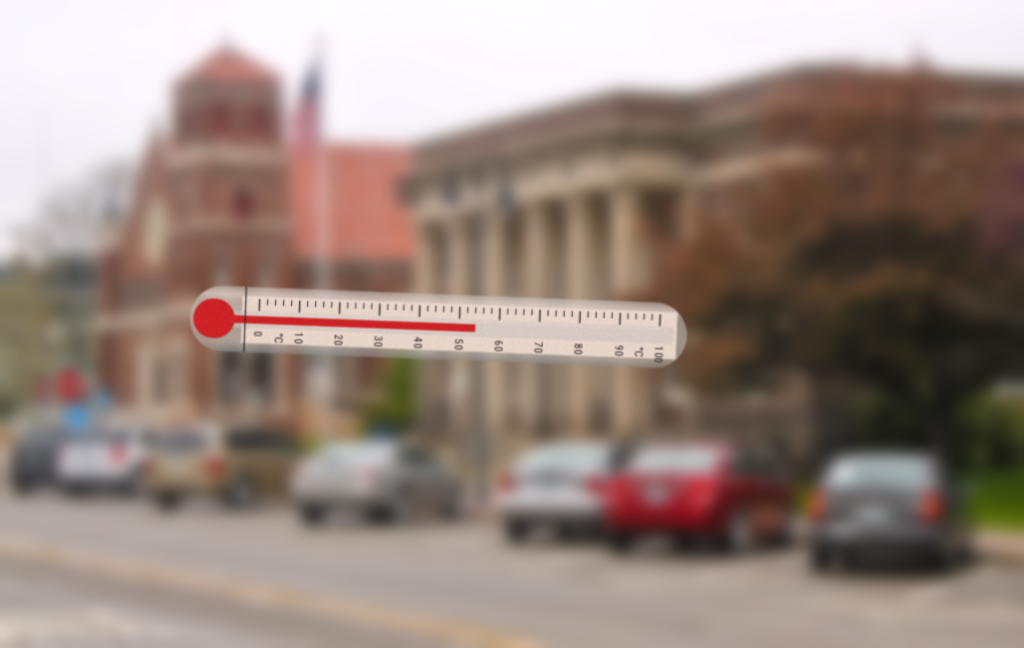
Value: 54 °C
